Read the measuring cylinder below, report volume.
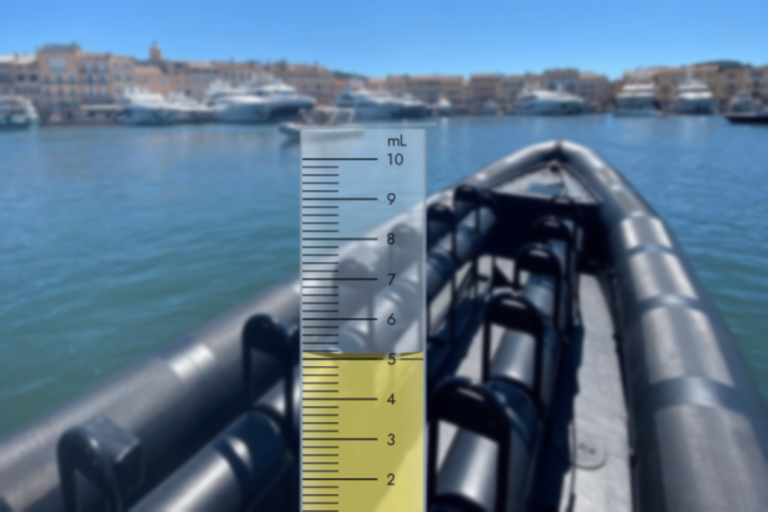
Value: 5 mL
